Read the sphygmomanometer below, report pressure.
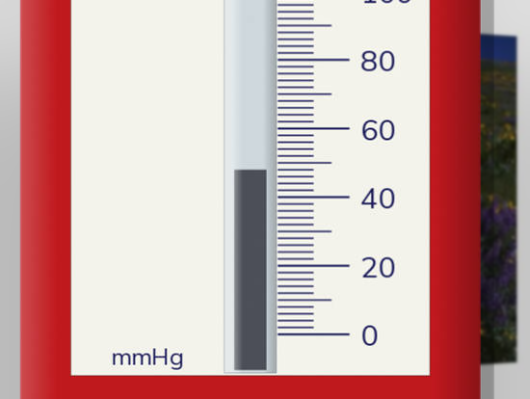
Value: 48 mmHg
